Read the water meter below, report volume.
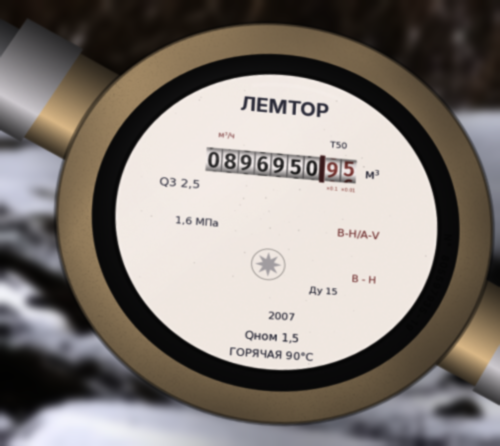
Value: 896950.95 m³
